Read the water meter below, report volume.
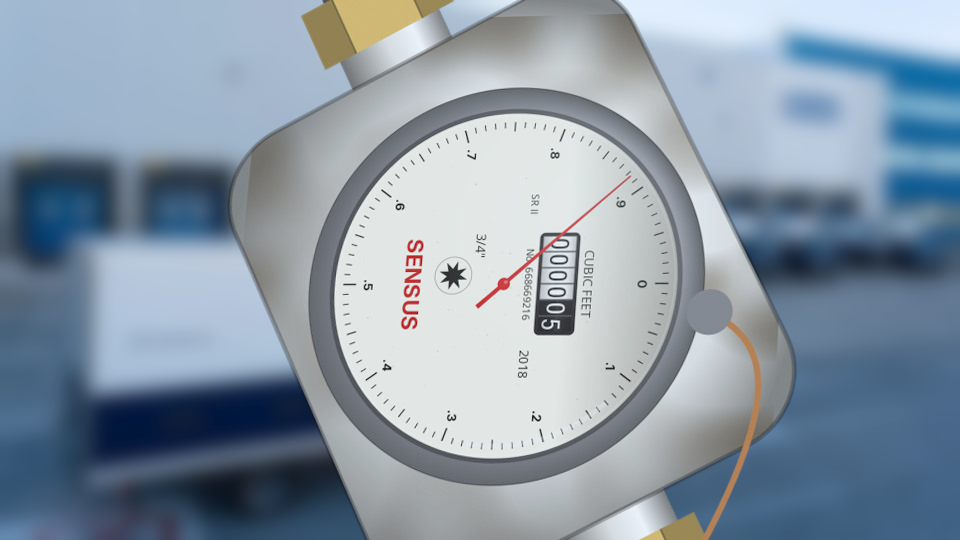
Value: 4.88 ft³
